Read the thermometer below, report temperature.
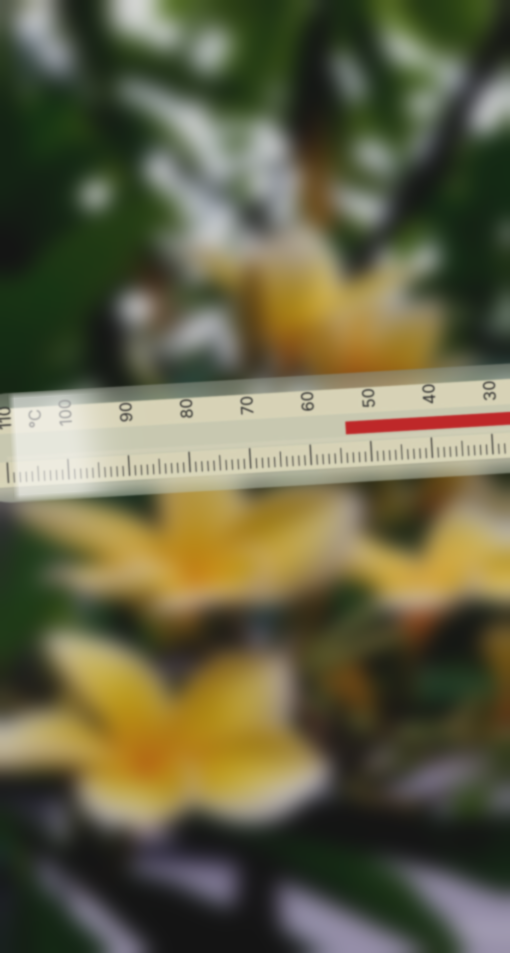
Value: 54 °C
